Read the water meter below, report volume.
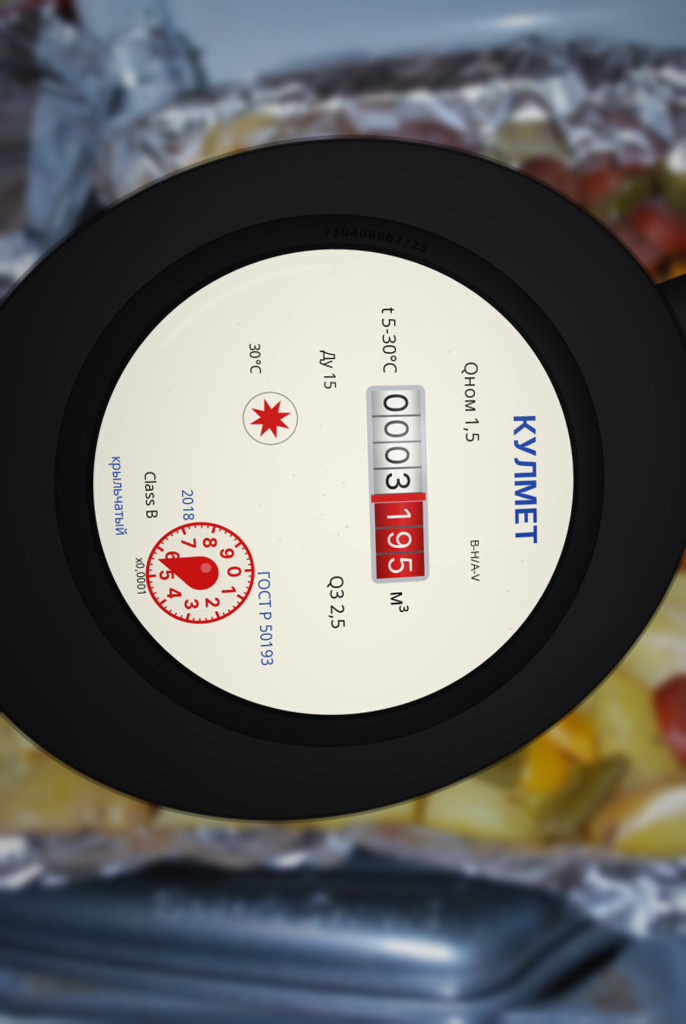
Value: 3.1955 m³
